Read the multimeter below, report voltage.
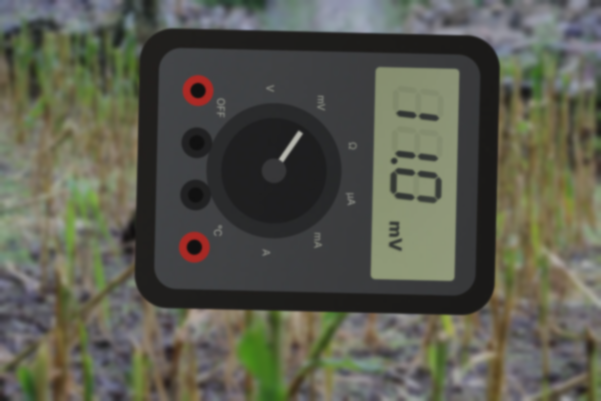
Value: 11.0 mV
